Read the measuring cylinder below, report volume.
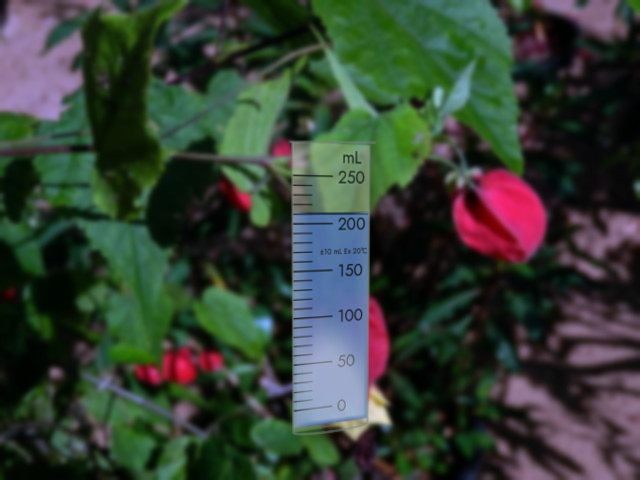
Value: 210 mL
